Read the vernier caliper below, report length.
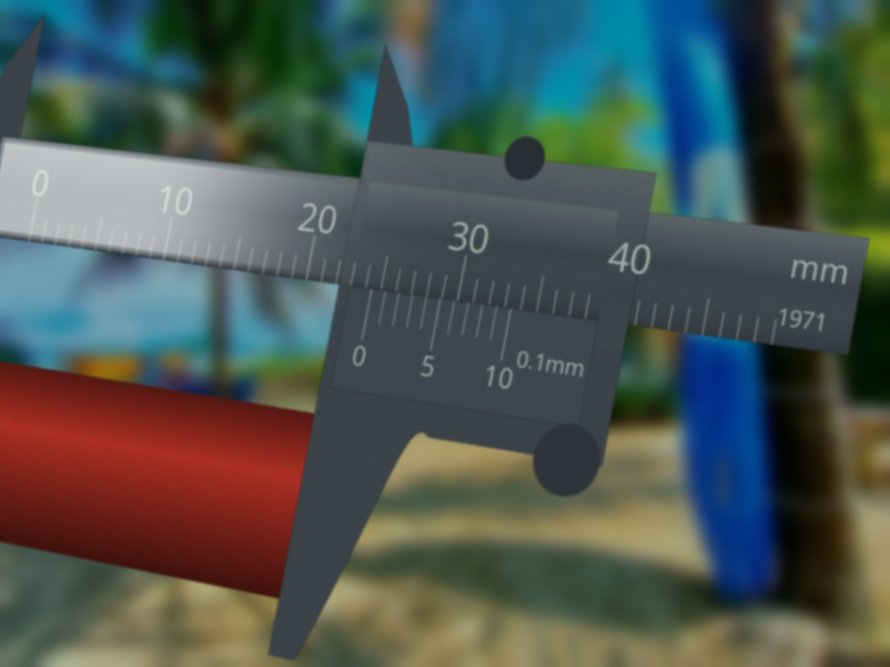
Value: 24.4 mm
